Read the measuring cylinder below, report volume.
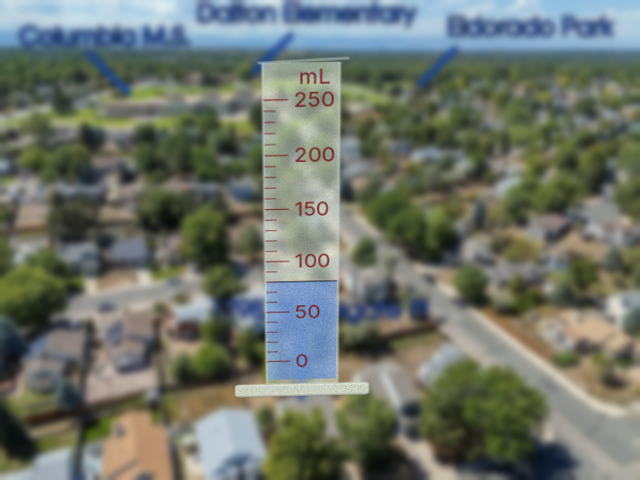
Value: 80 mL
